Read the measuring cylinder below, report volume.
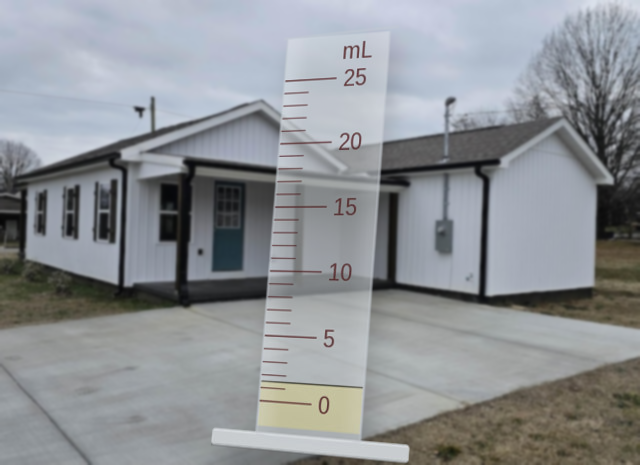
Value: 1.5 mL
